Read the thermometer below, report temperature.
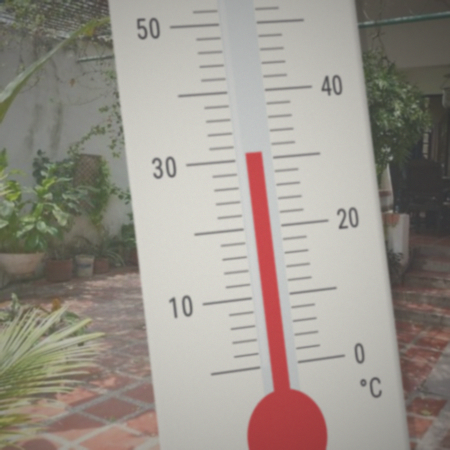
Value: 31 °C
